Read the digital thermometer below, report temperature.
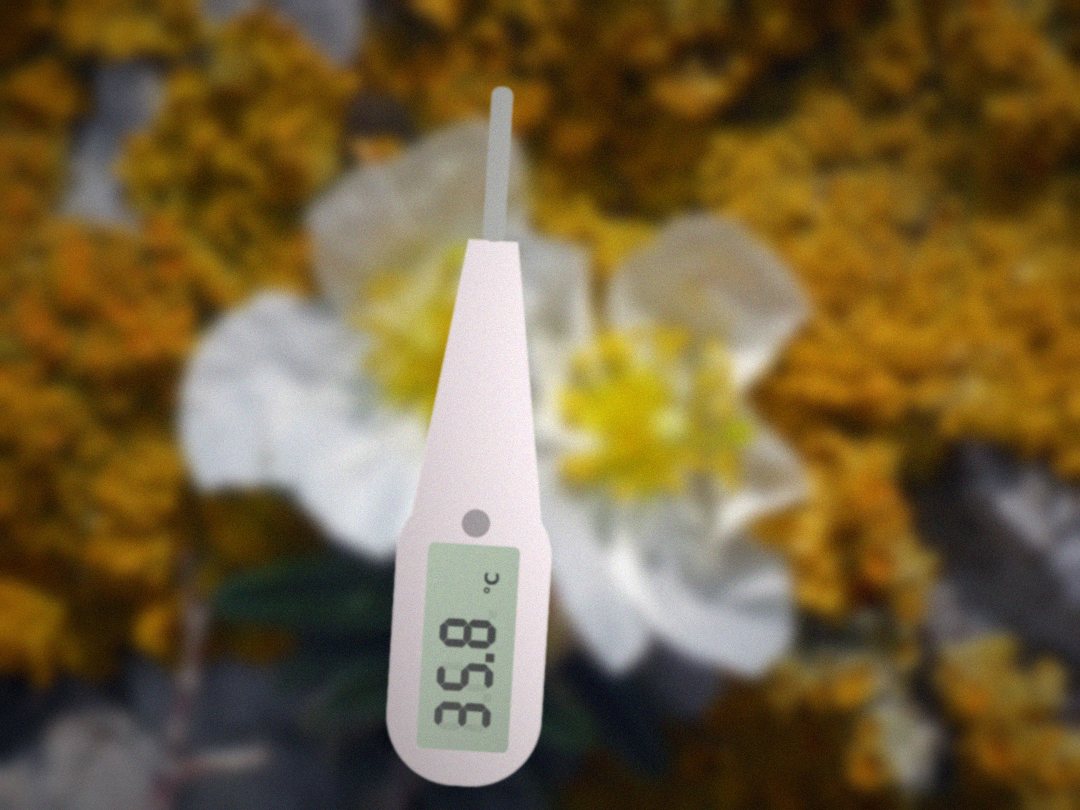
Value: 35.8 °C
